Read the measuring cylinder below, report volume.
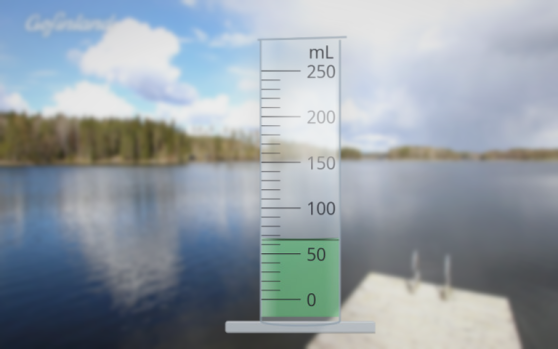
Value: 65 mL
